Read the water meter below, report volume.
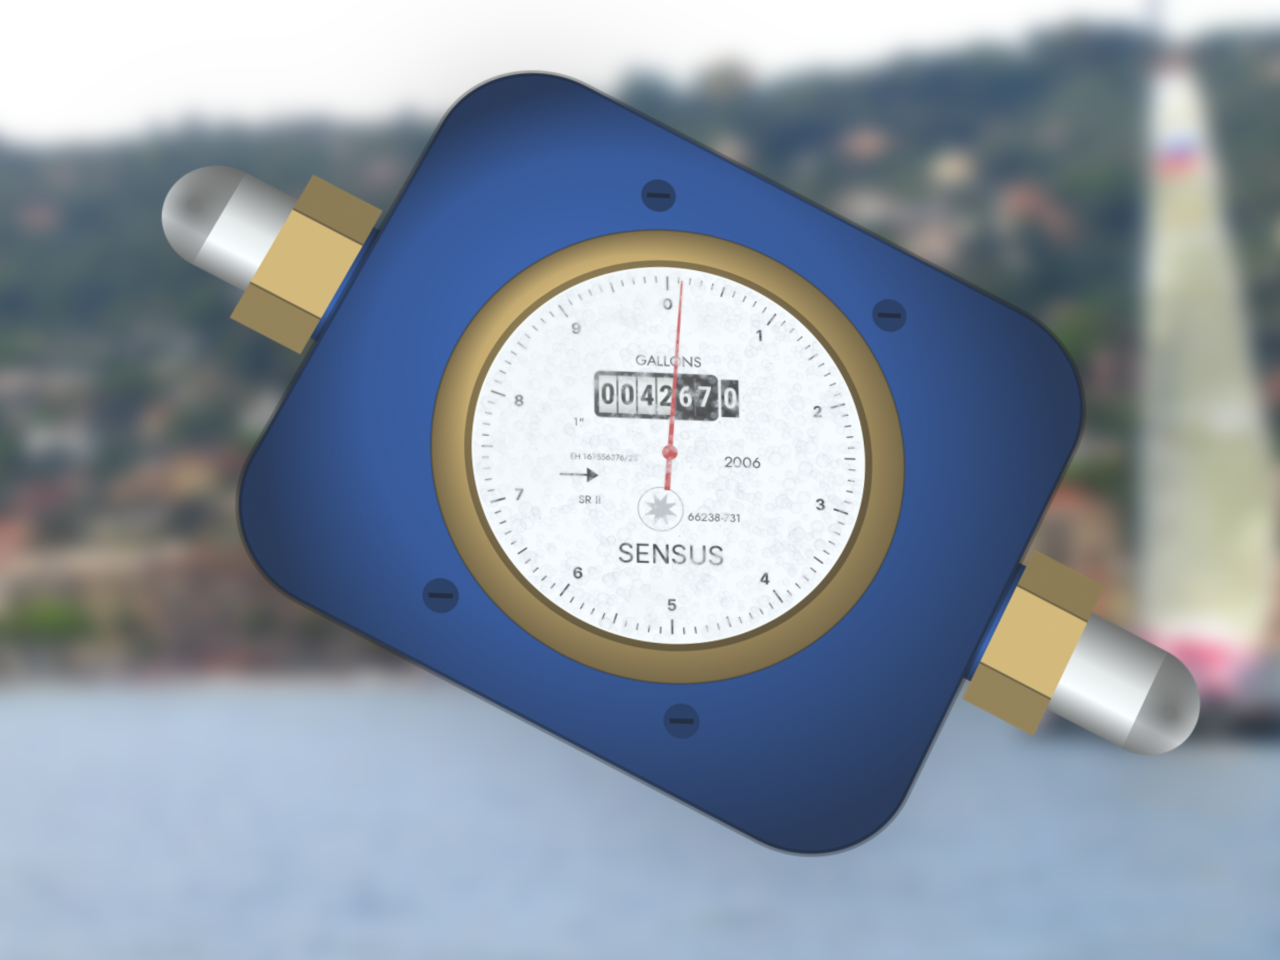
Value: 42670.1 gal
